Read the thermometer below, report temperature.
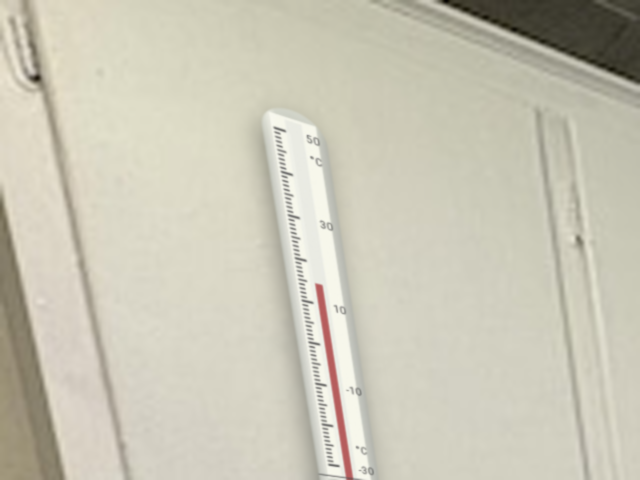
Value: 15 °C
